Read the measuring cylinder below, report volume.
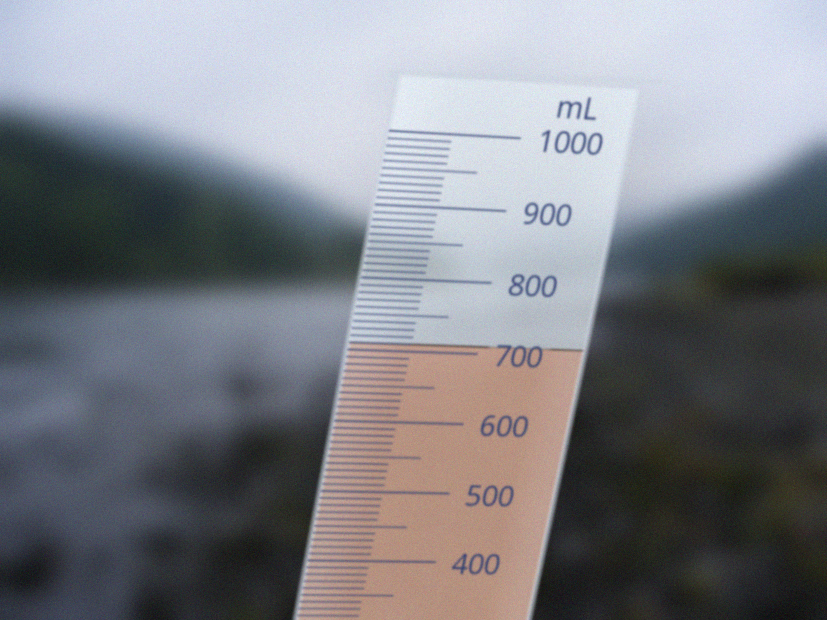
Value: 710 mL
